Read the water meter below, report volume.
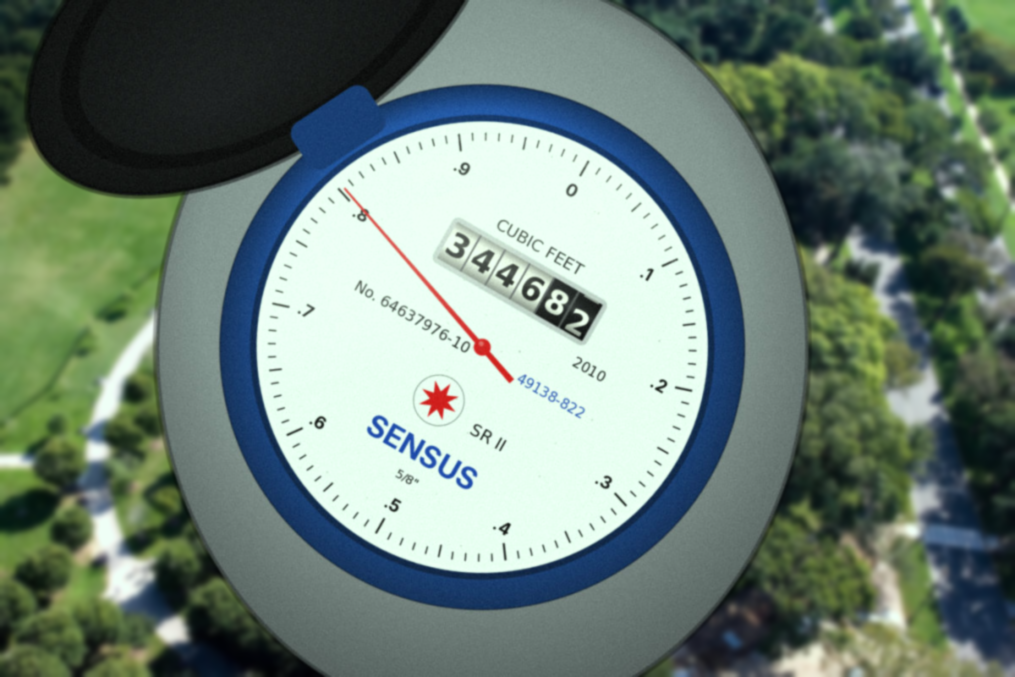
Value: 344681.80 ft³
